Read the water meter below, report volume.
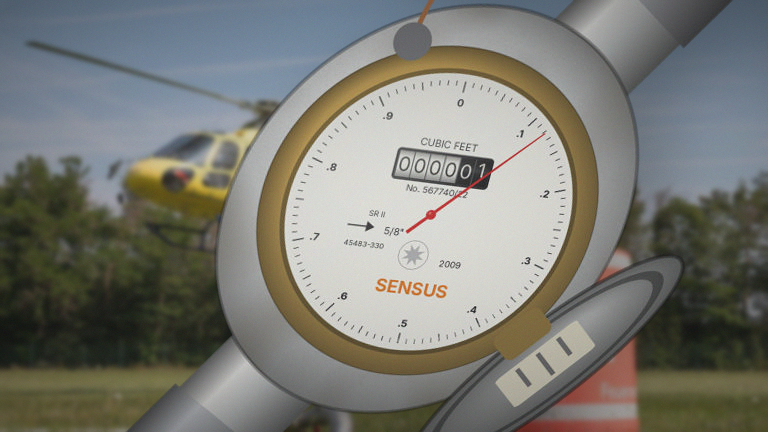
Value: 1.12 ft³
